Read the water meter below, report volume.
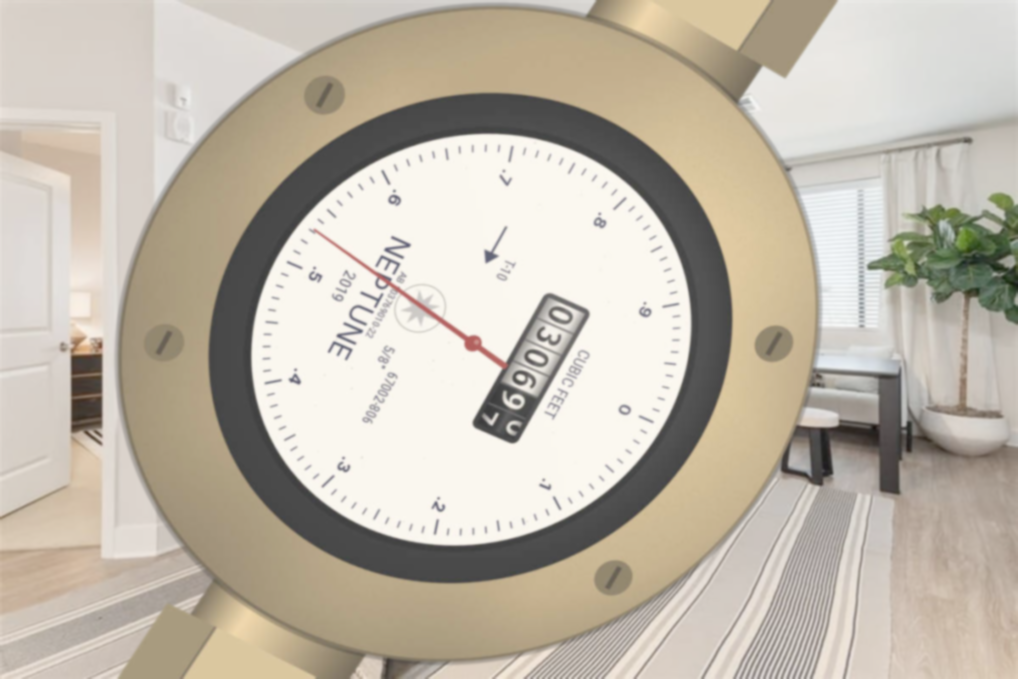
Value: 30696.53 ft³
